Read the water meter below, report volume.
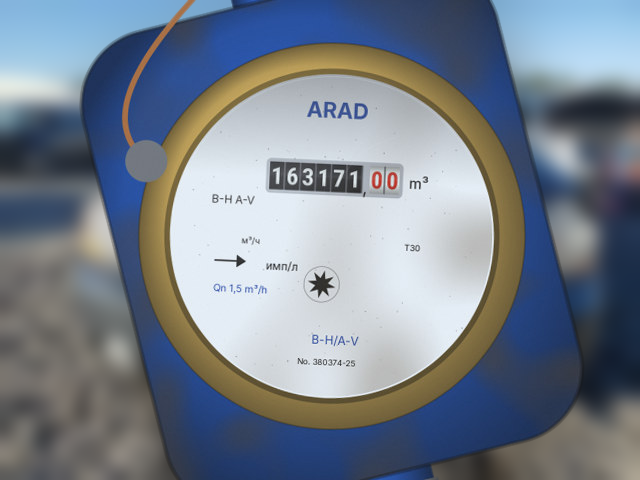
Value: 163171.00 m³
